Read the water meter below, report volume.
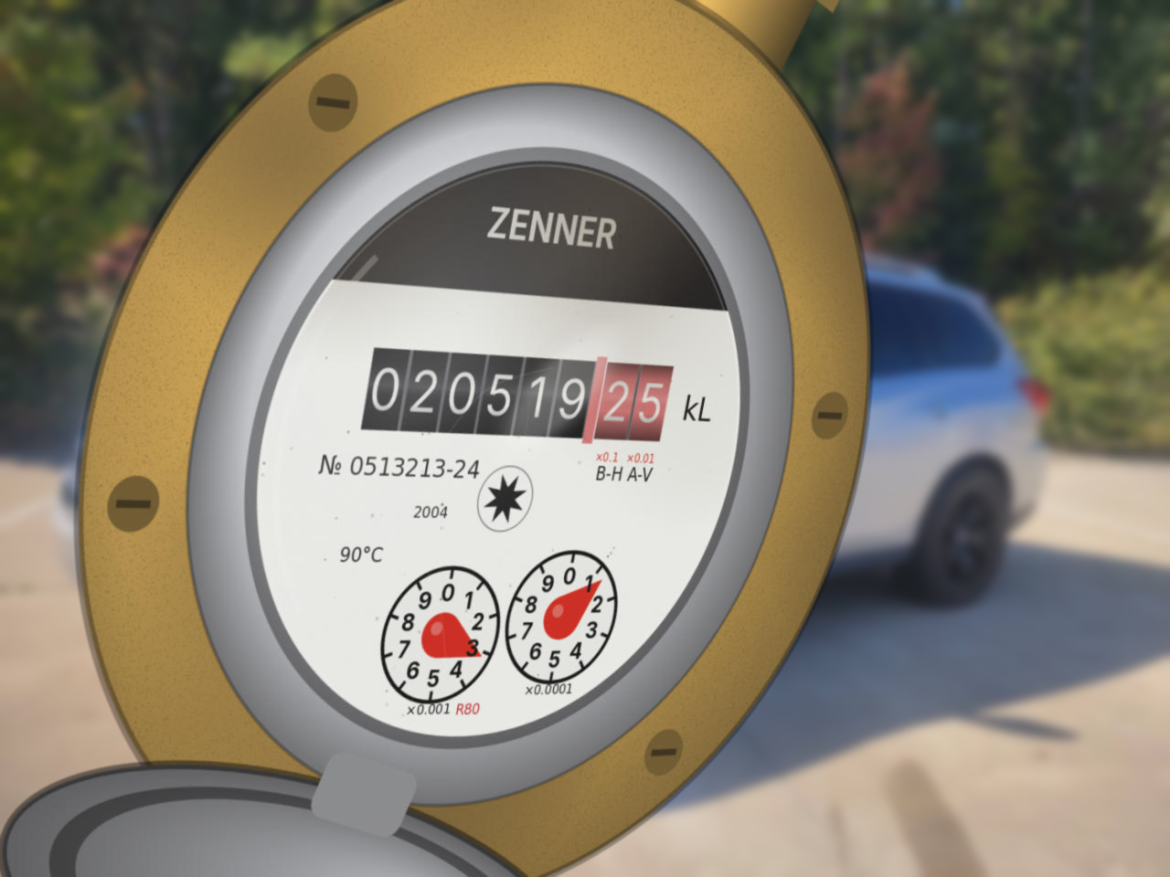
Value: 20519.2531 kL
